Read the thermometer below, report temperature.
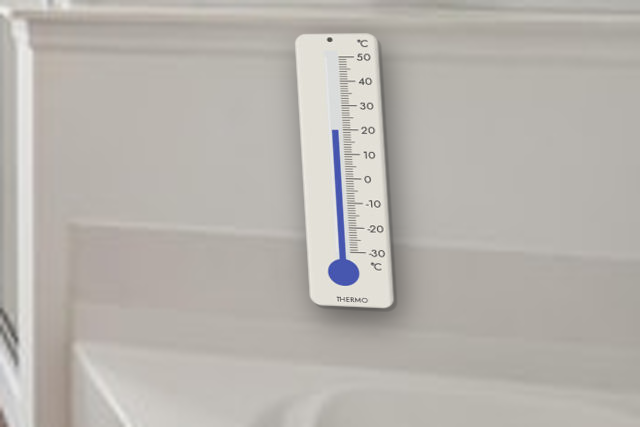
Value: 20 °C
